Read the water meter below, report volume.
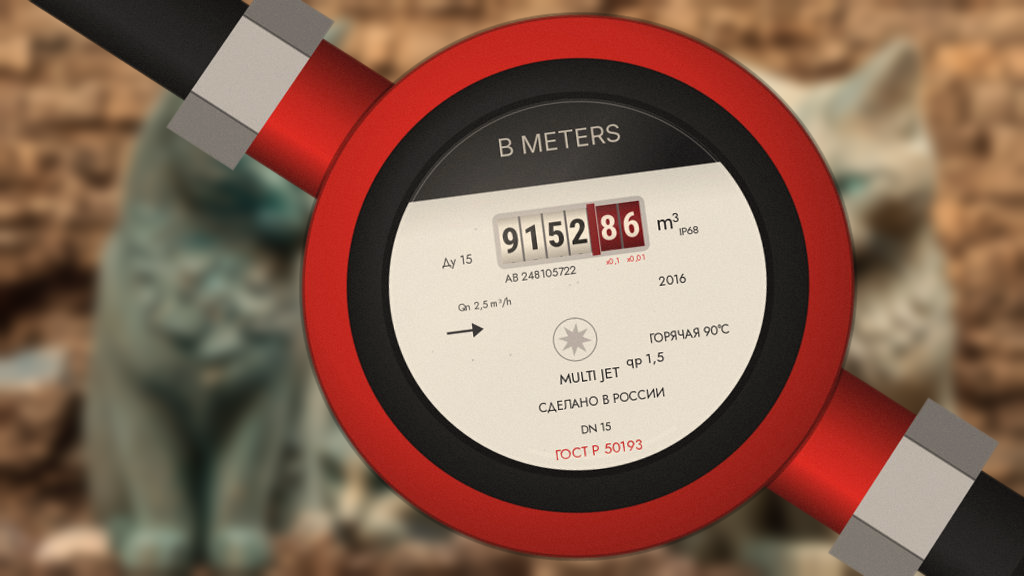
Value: 9152.86 m³
